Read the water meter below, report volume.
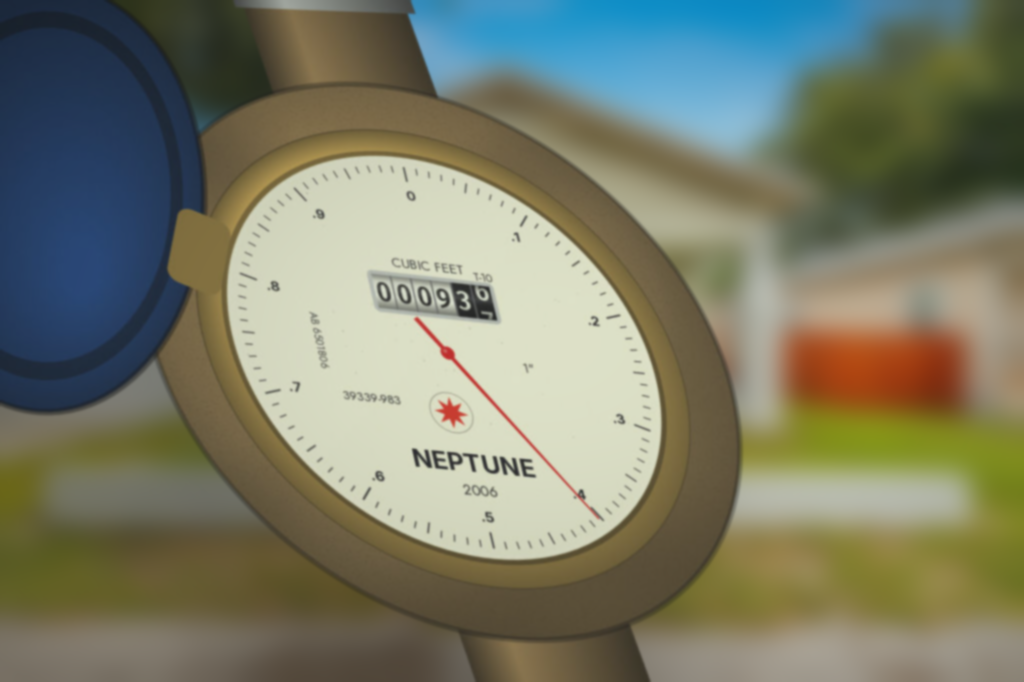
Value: 936.40 ft³
